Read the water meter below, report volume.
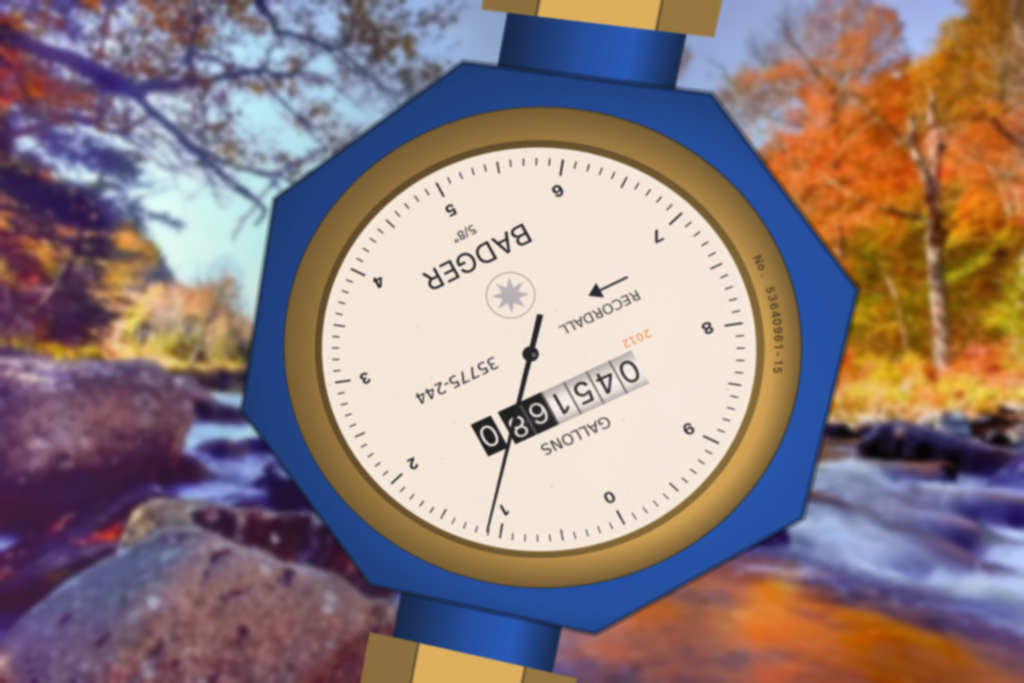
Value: 451681.1 gal
